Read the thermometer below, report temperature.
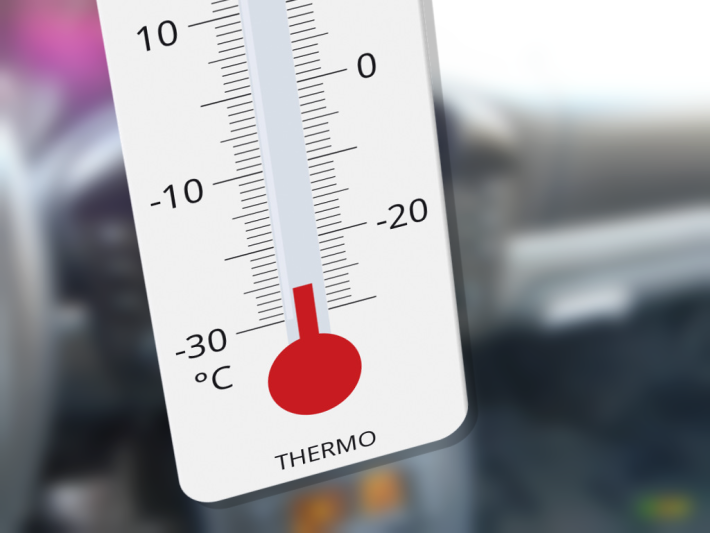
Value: -26 °C
